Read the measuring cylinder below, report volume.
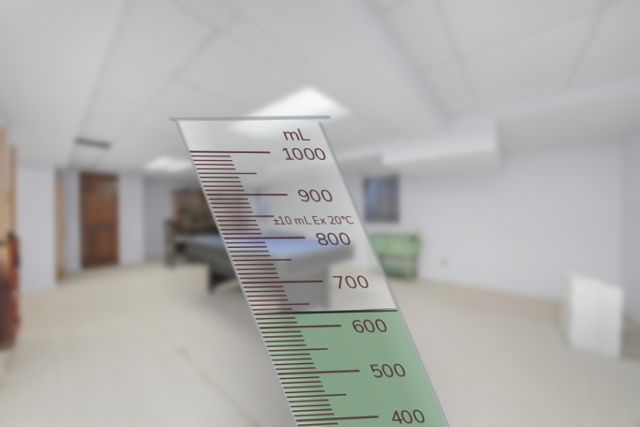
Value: 630 mL
